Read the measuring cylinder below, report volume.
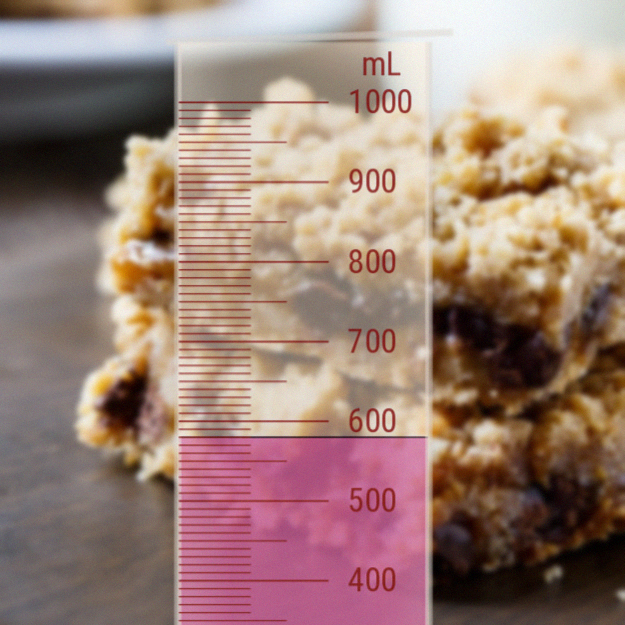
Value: 580 mL
